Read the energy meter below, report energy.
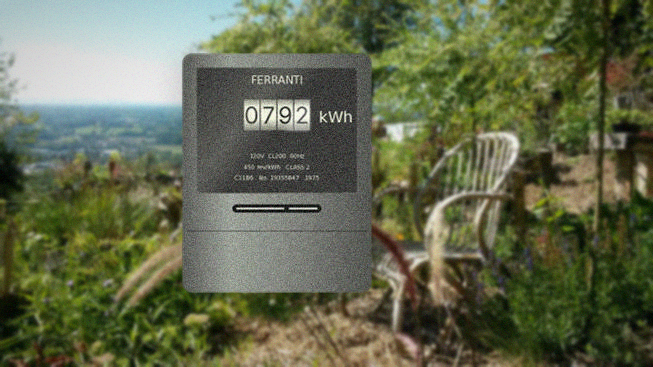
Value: 792 kWh
